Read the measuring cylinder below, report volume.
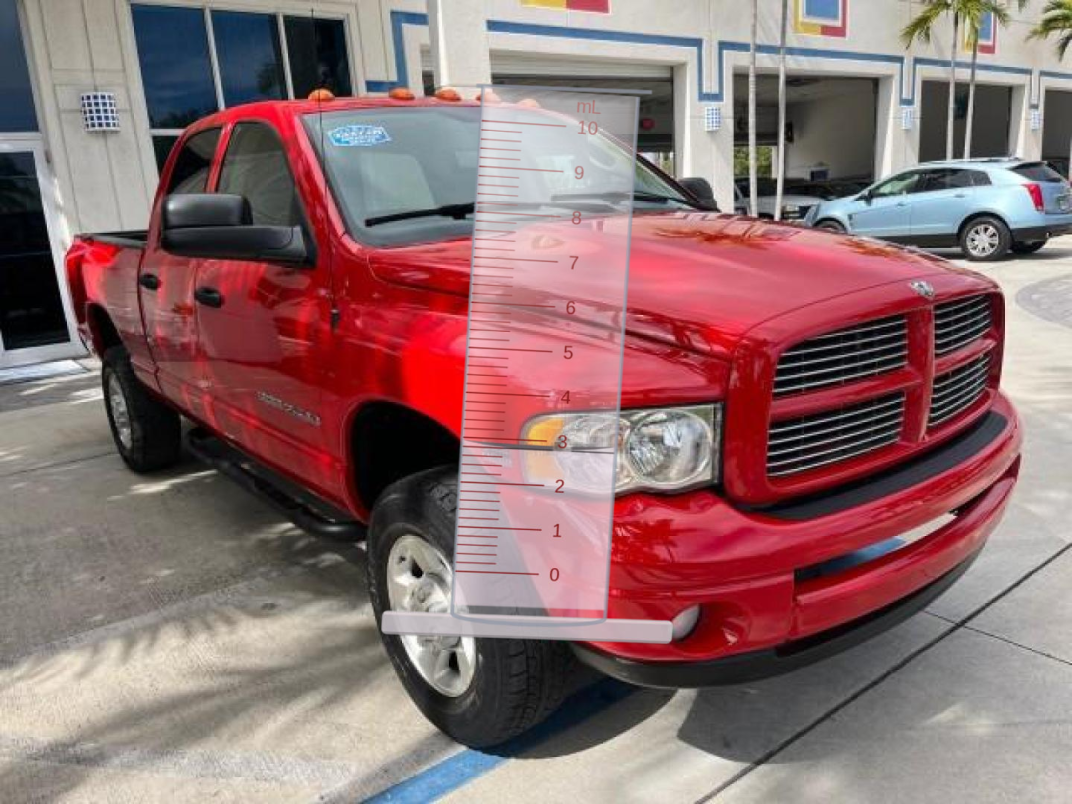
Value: 2.8 mL
